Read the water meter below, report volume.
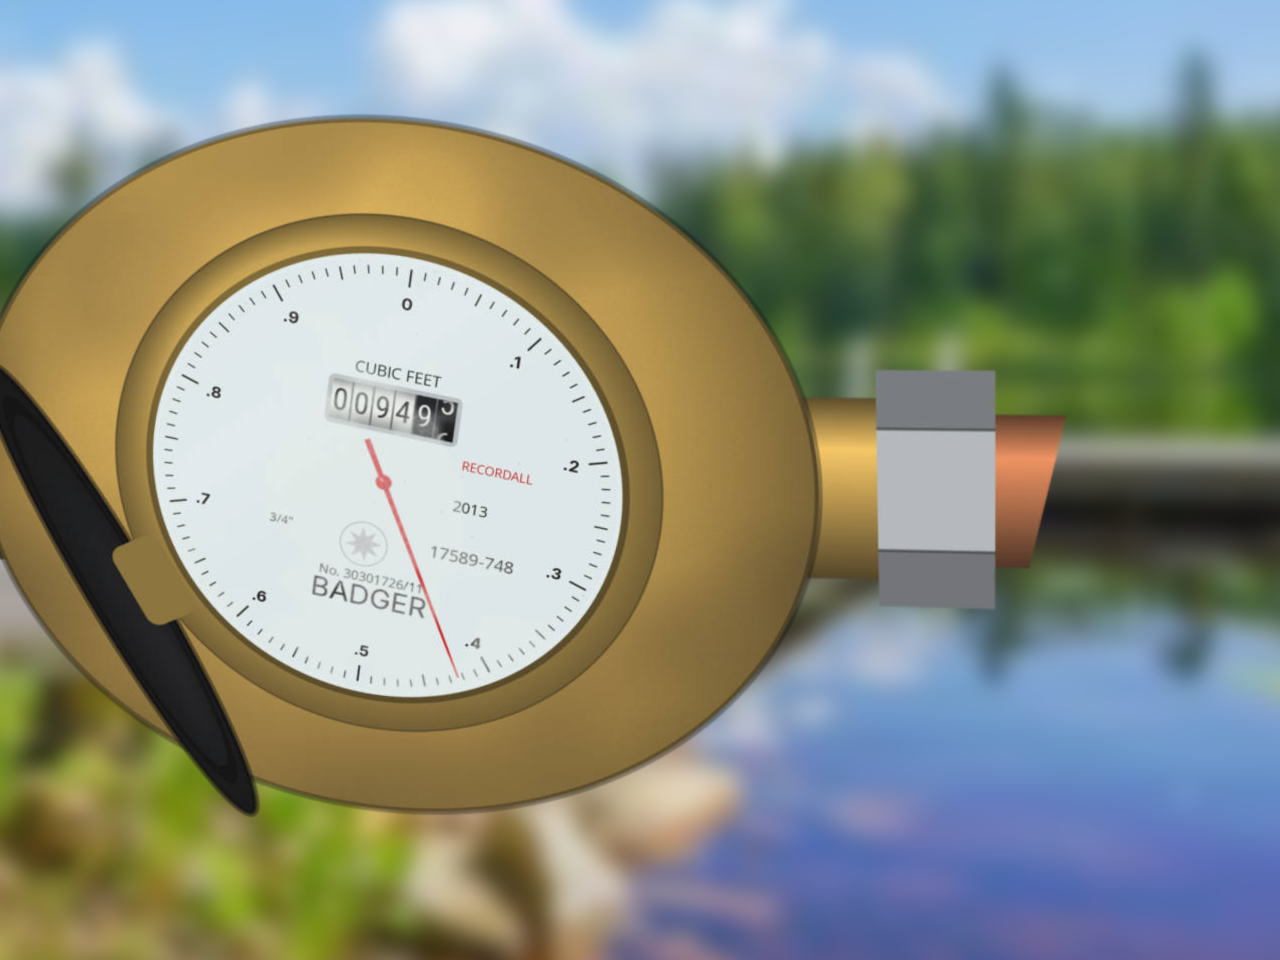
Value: 9495.42 ft³
